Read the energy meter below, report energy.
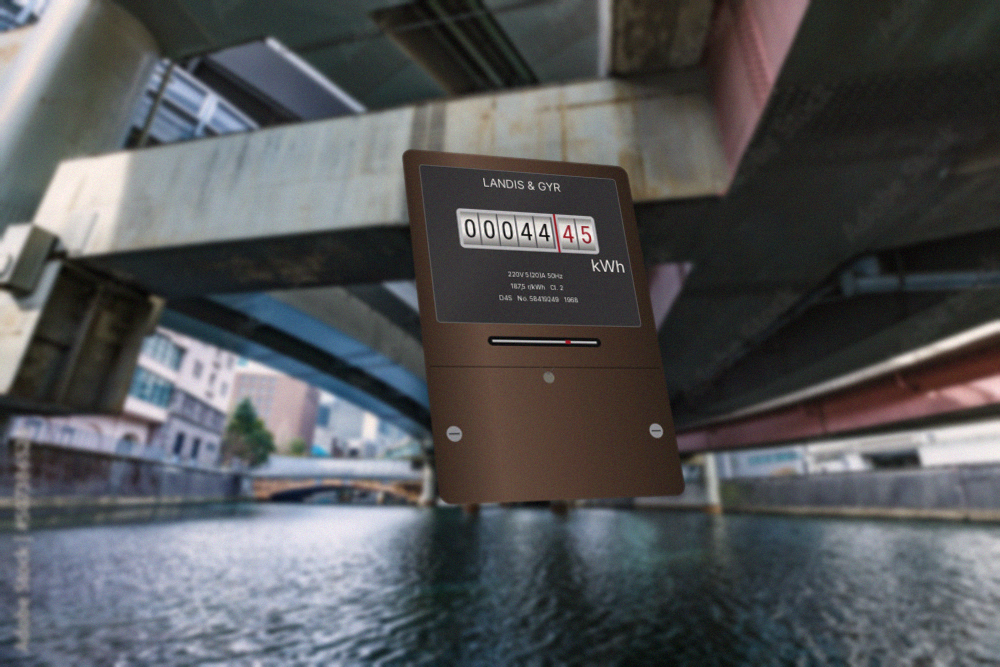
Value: 44.45 kWh
